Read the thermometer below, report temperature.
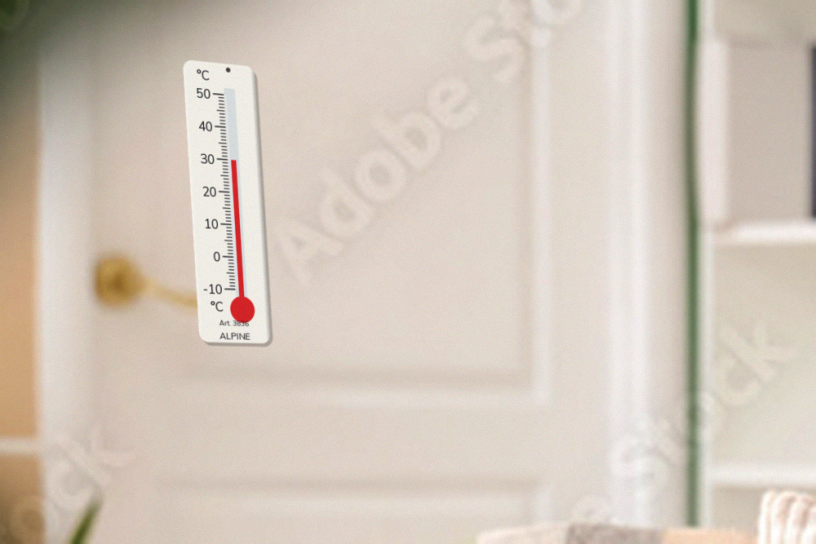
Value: 30 °C
